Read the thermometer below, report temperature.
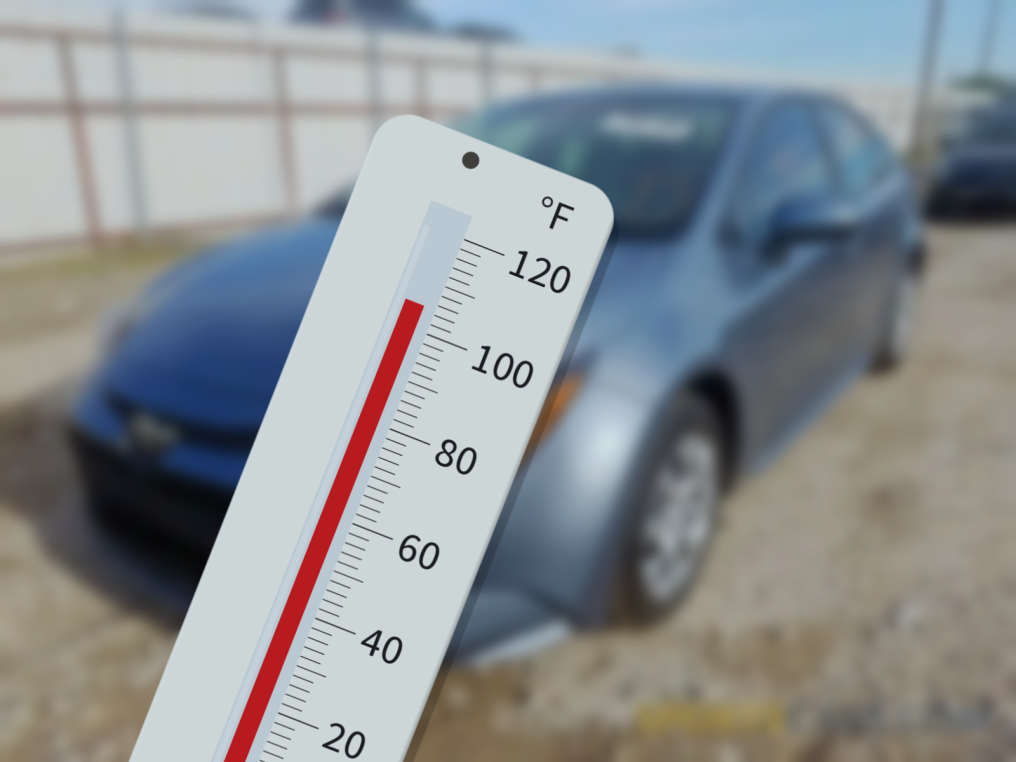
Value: 105 °F
